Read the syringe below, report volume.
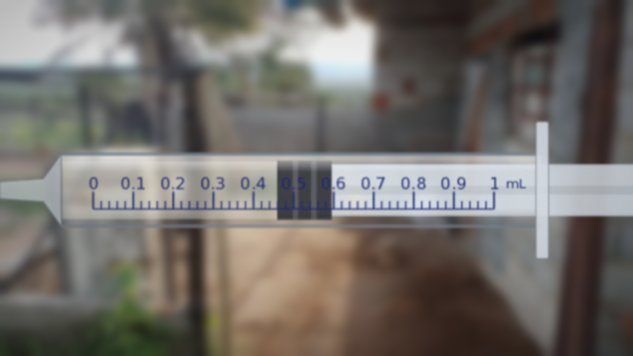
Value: 0.46 mL
